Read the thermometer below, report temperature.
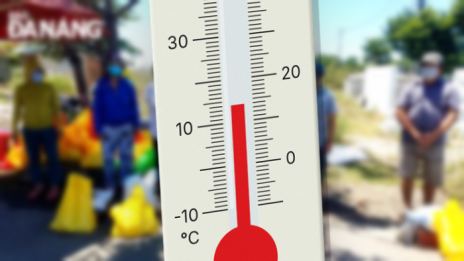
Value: 14 °C
